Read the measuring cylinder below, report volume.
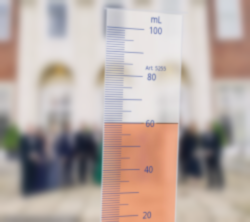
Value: 60 mL
